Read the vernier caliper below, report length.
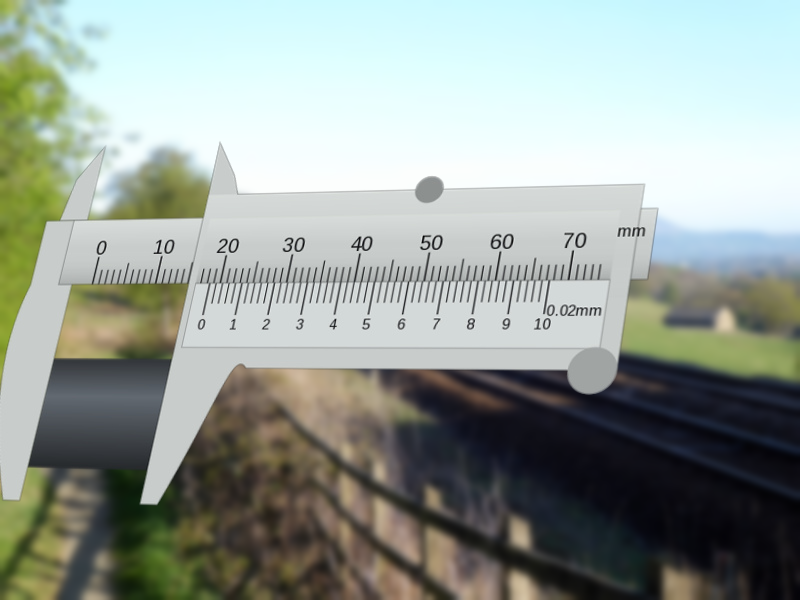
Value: 18.4 mm
